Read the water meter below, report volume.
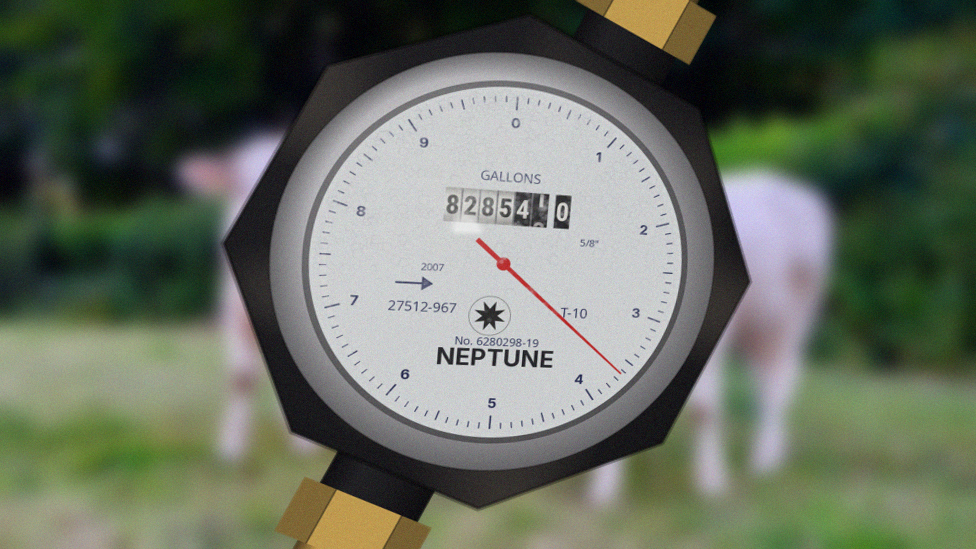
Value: 8285413.6 gal
